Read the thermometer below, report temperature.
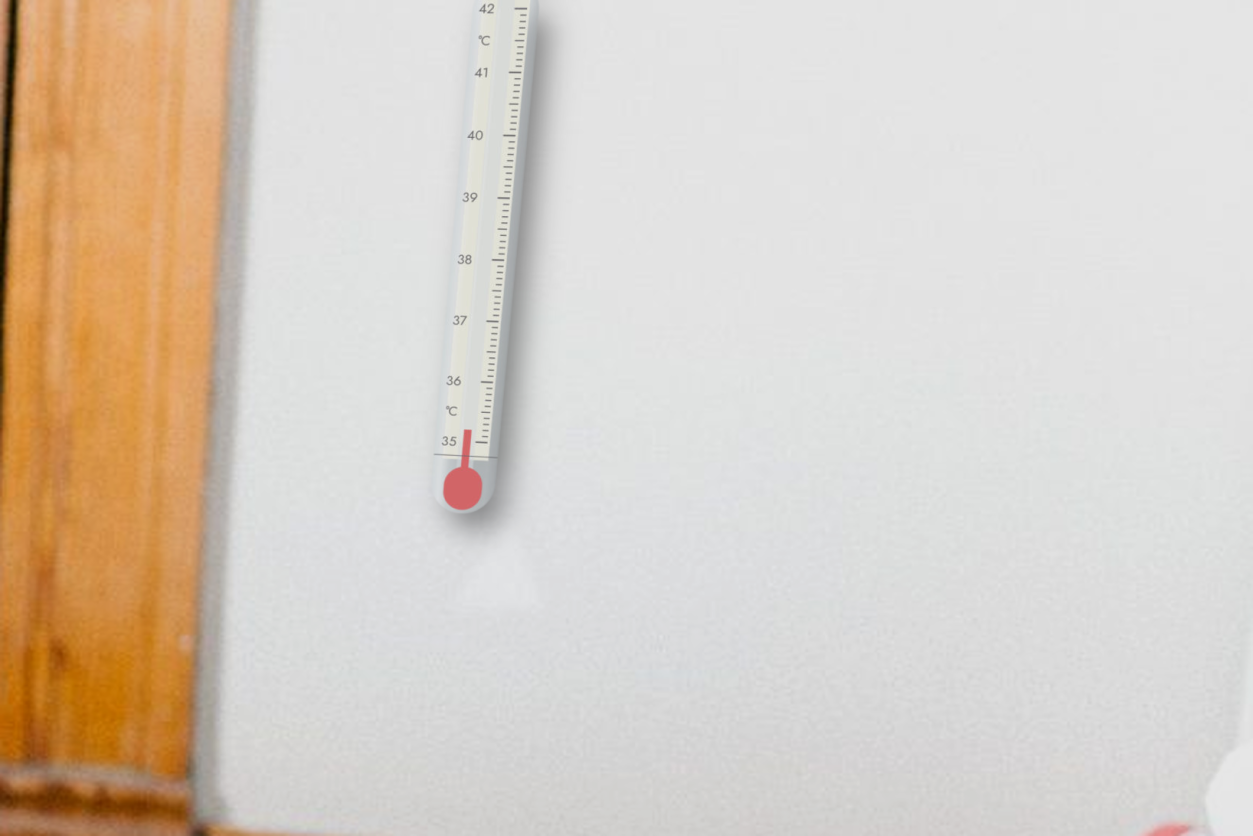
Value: 35.2 °C
